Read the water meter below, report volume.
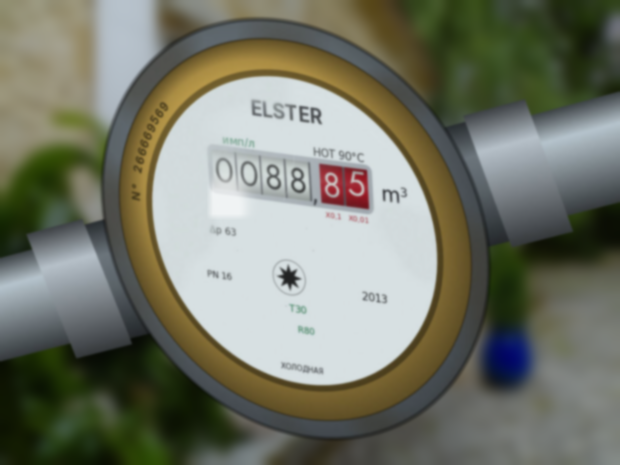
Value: 88.85 m³
